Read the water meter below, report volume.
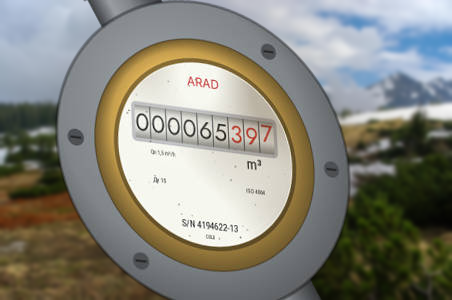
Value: 65.397 m³
